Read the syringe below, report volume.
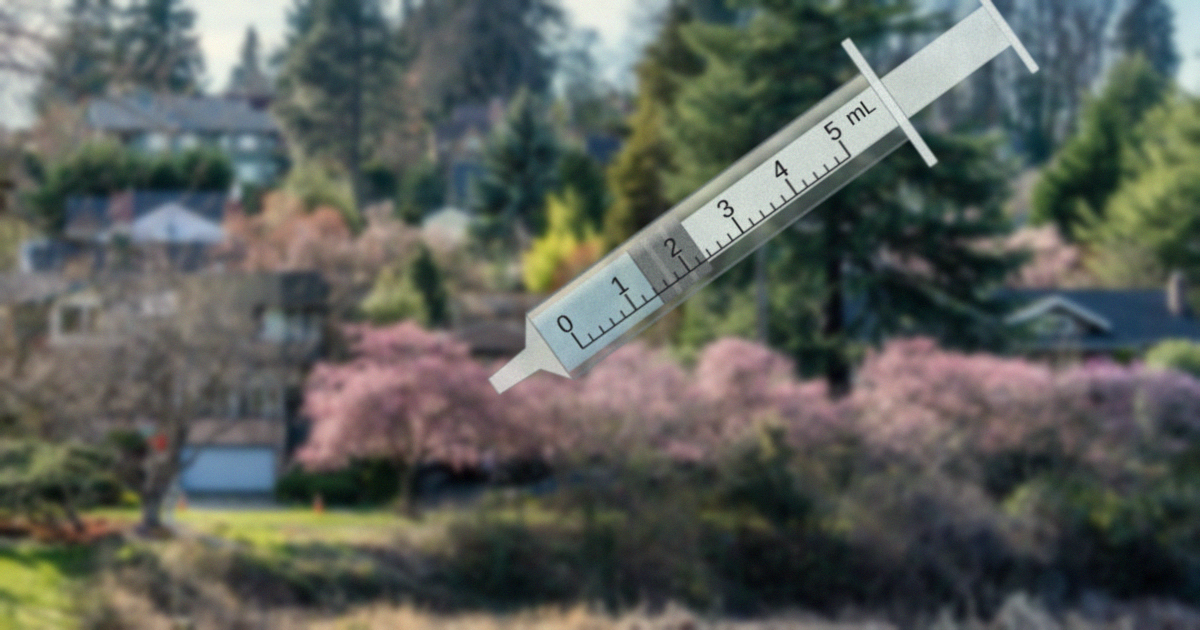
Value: 1.4 mL
